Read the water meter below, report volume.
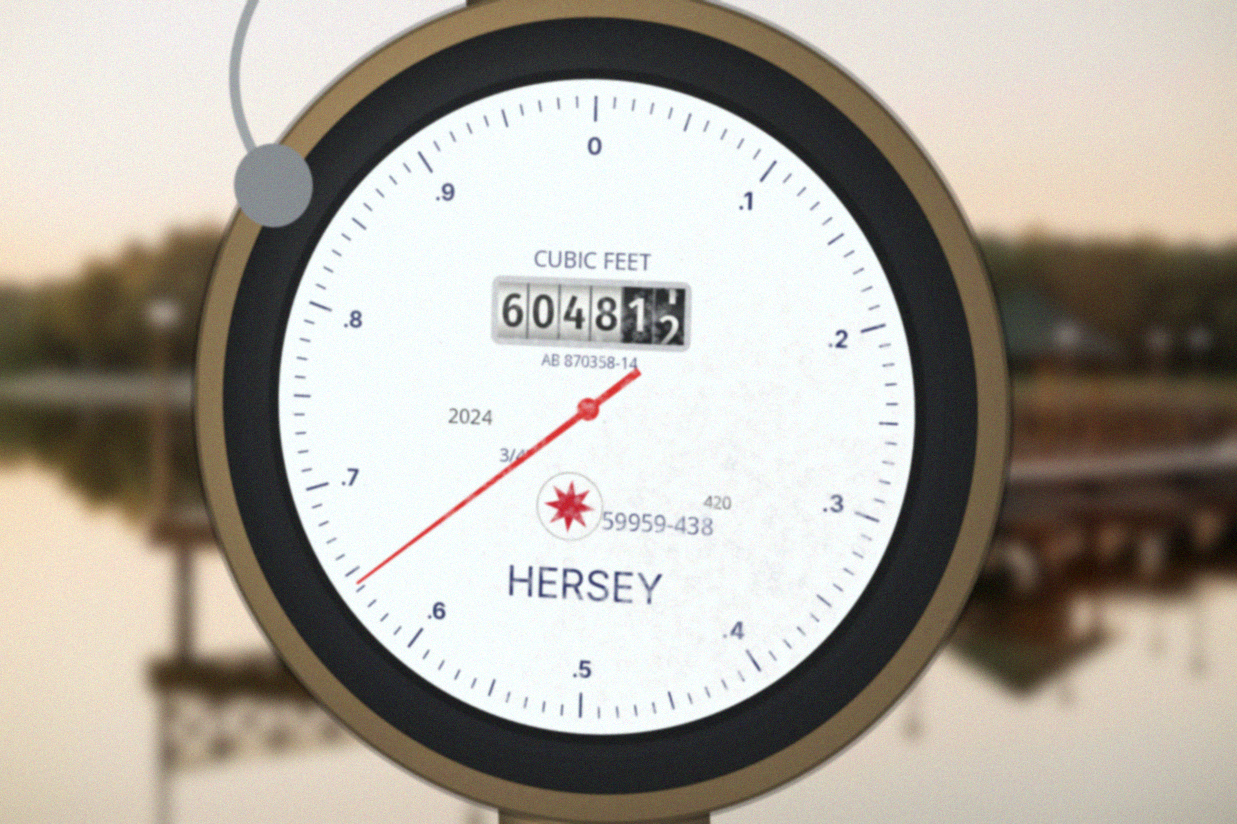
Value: 604811.64 ft³
